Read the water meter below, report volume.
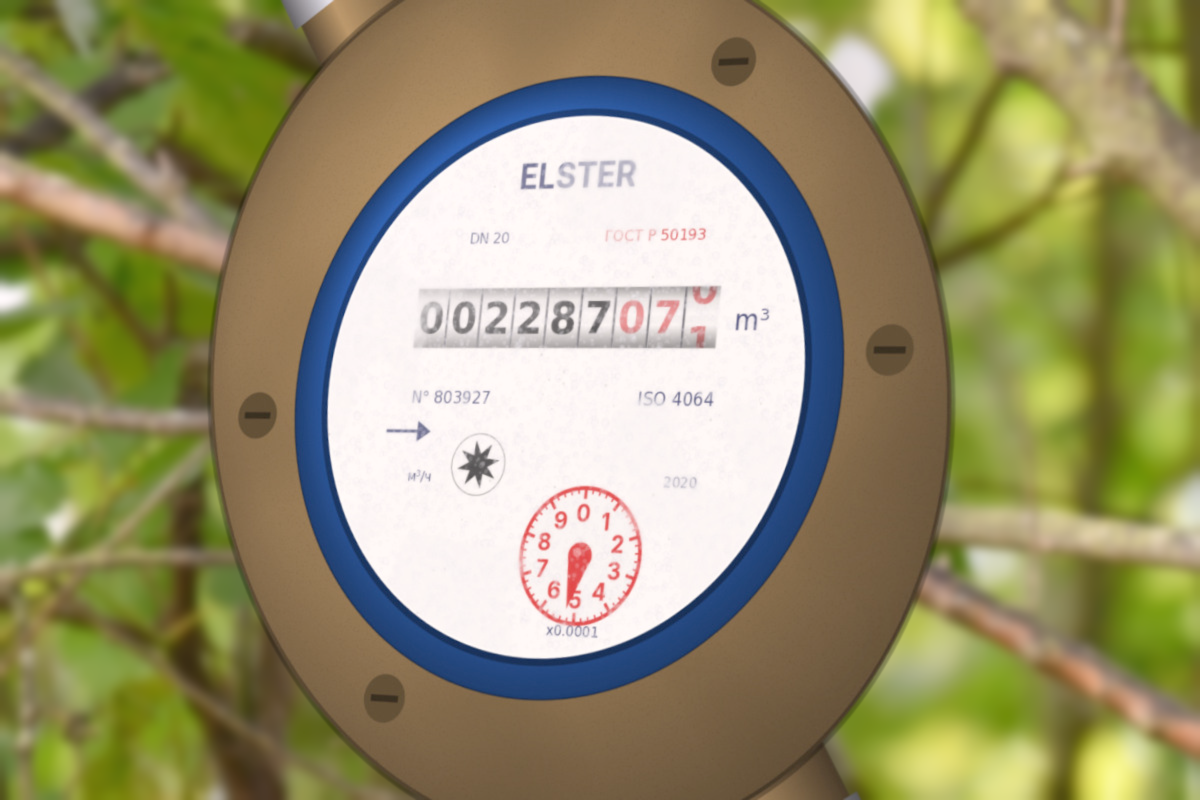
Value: 2287.0705 m³
